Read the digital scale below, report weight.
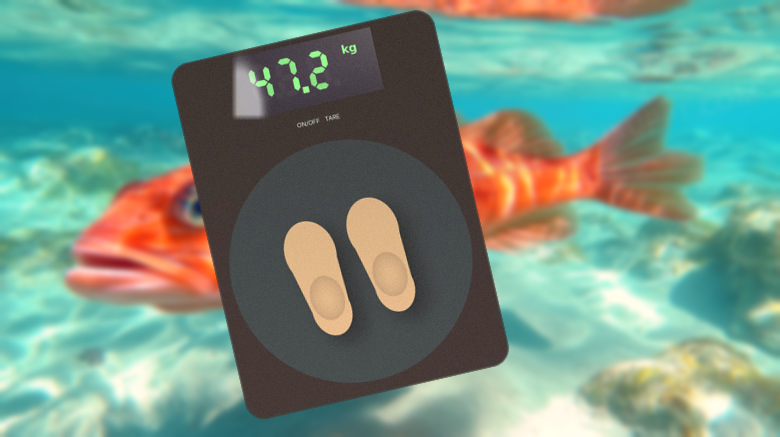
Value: 47.2 kg
